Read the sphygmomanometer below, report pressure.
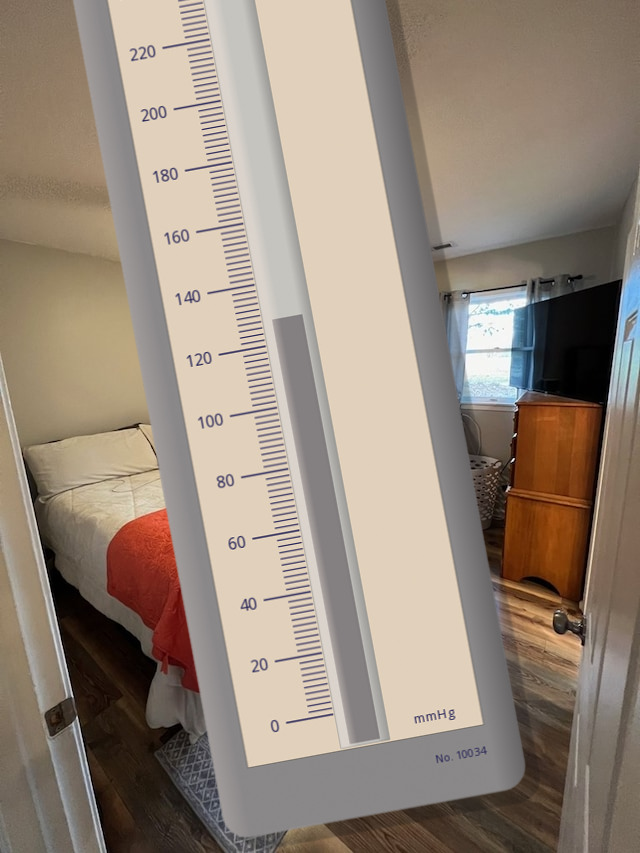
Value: 128 mmHg
